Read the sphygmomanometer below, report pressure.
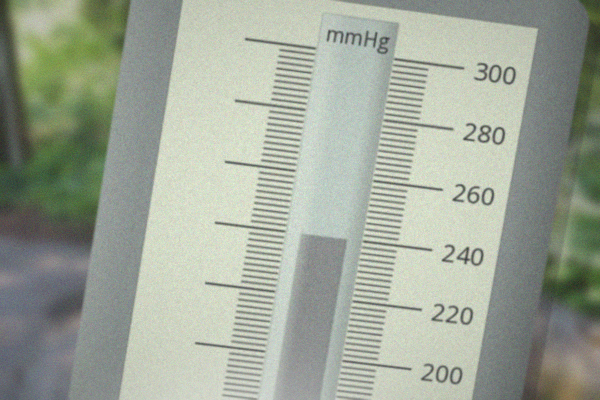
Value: 240 mmHg
